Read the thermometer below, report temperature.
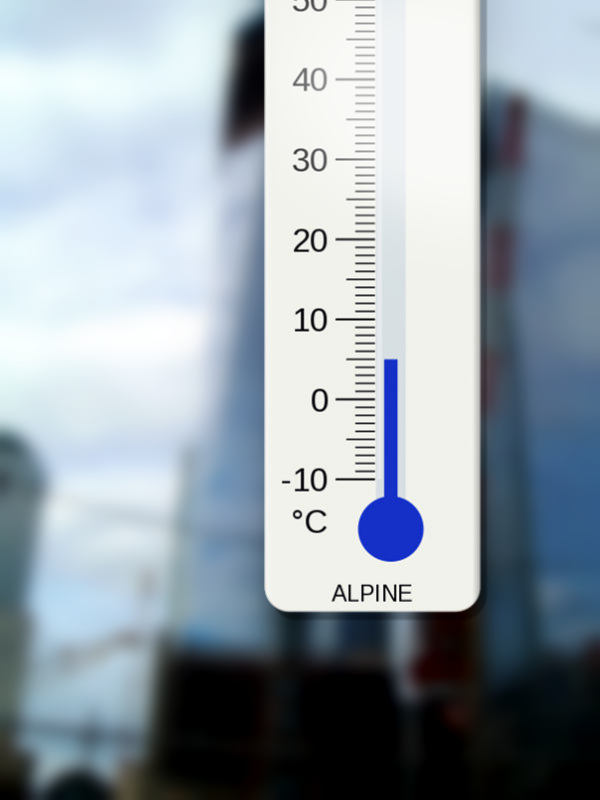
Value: 5 °C
